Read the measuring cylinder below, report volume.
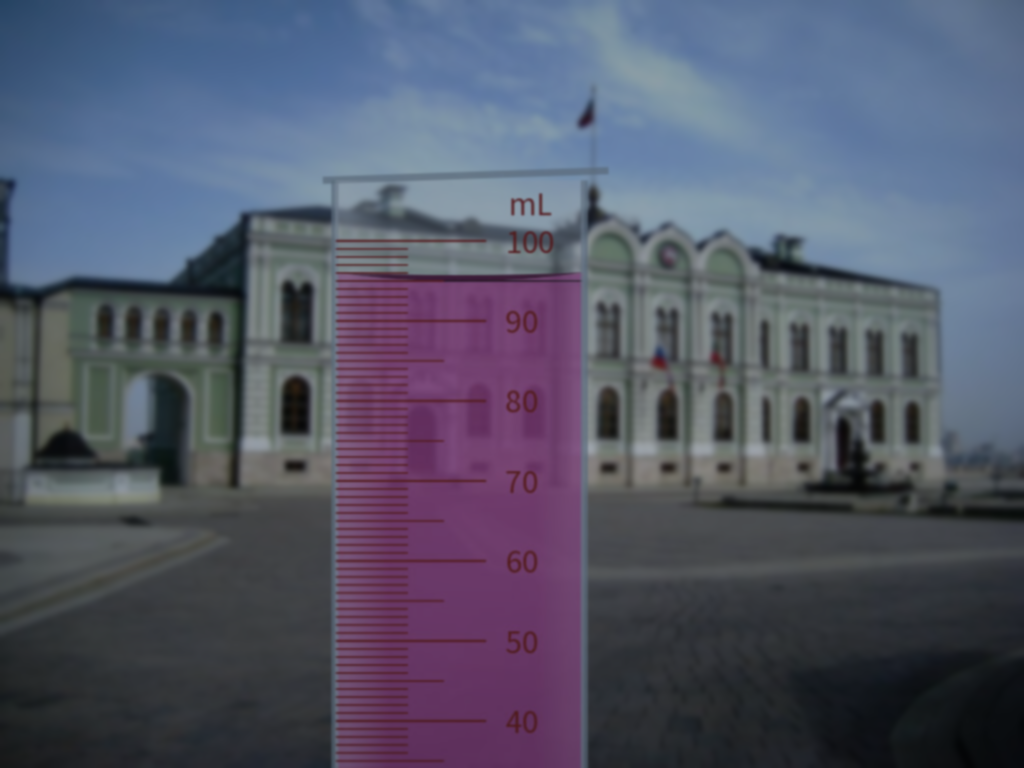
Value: 95 mL
